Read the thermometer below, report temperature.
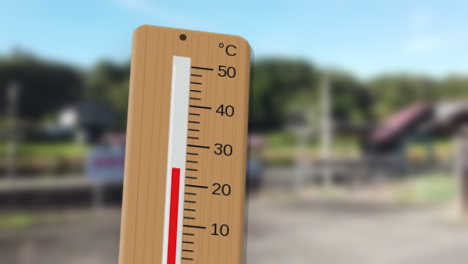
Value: 24 °C
